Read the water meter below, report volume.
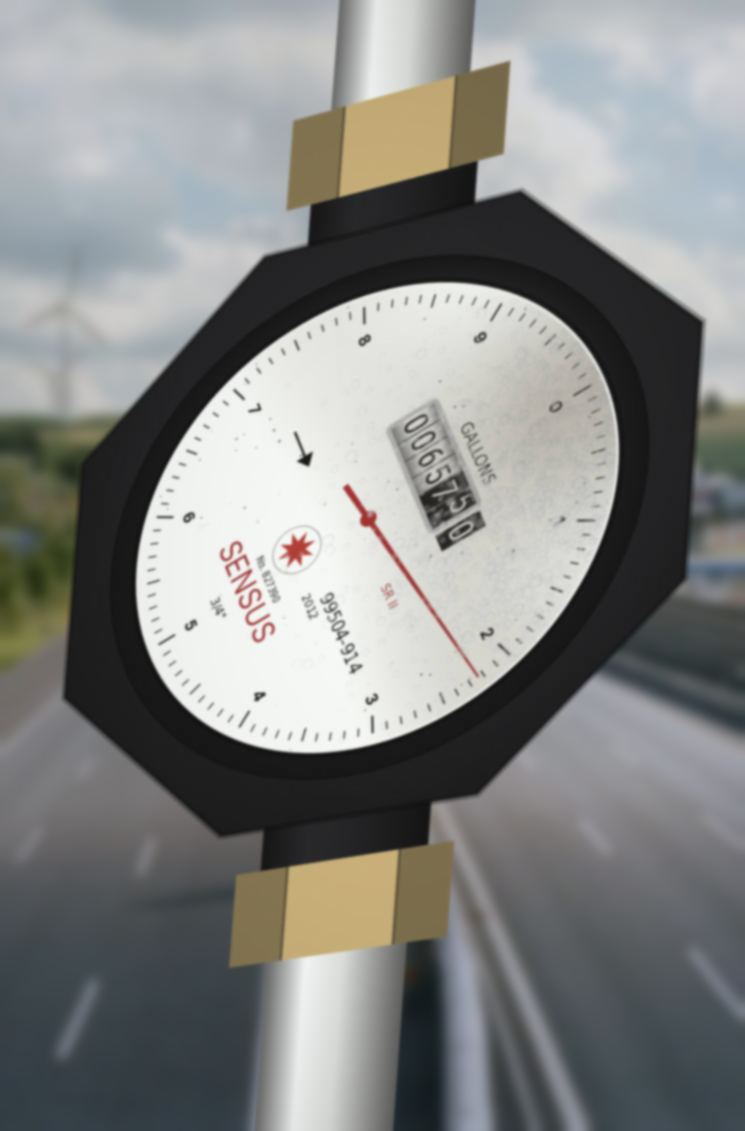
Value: 65752.2 gal
